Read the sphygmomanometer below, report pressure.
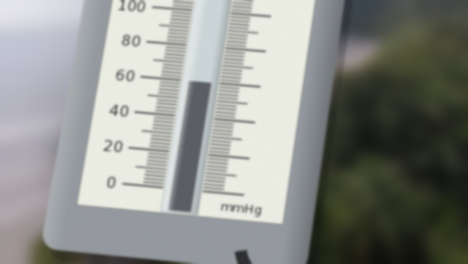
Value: 60 mmHg
